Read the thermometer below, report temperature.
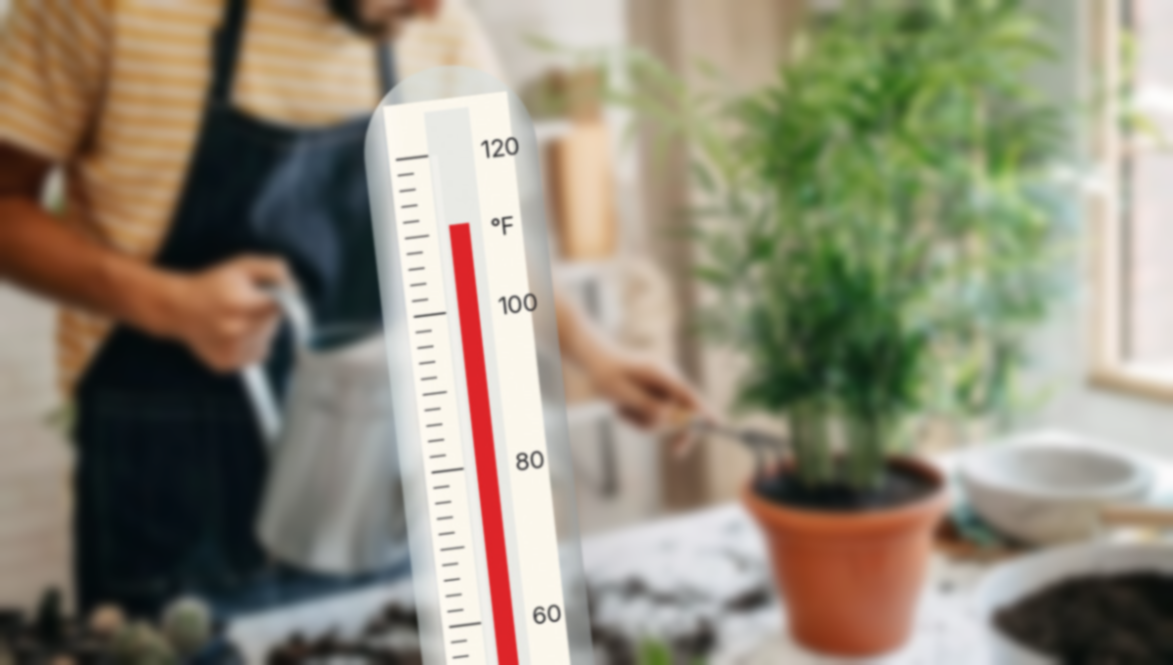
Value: 111 °F
